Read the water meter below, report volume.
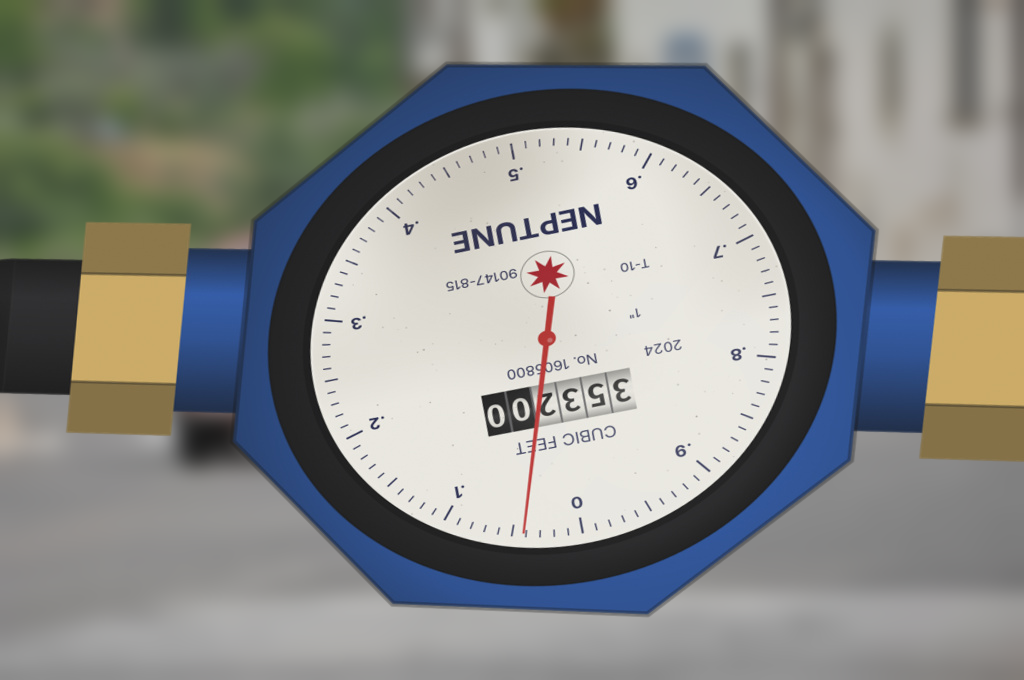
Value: 353200.04 ft³
